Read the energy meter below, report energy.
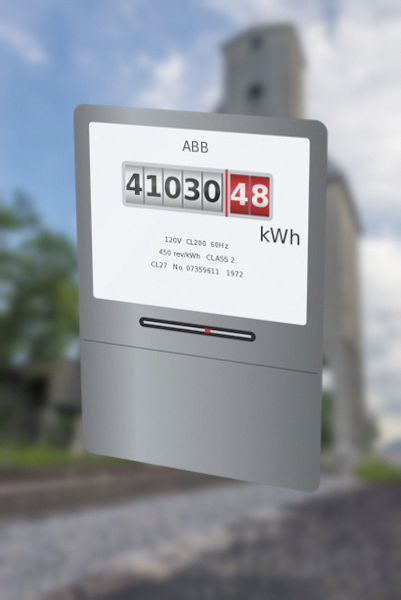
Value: 41030.48 kWh
